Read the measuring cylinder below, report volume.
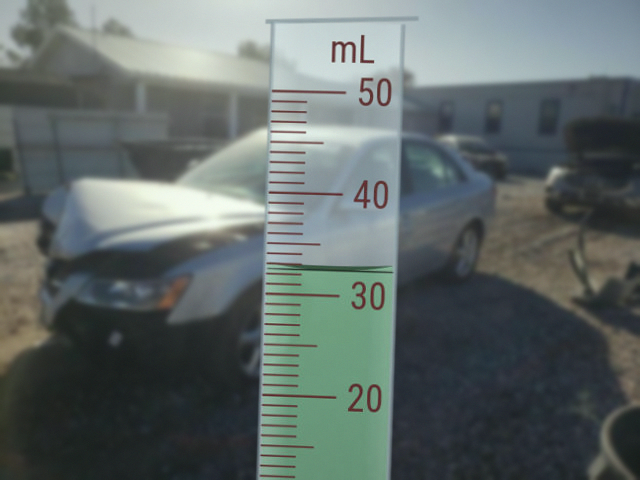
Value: 32.5 mL
